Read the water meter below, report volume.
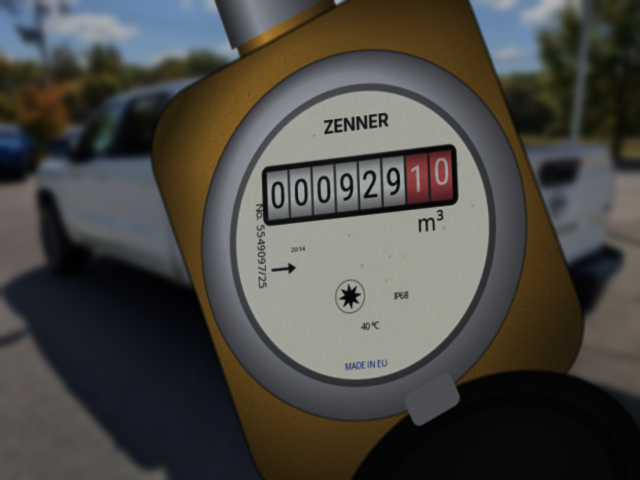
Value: 929.10 m³
